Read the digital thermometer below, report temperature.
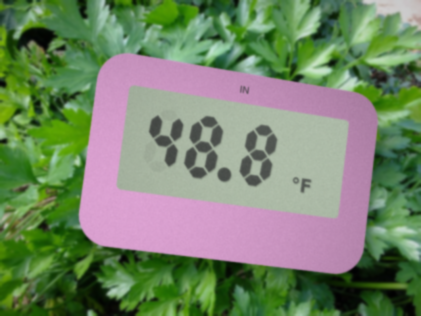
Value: 48.8 °F
